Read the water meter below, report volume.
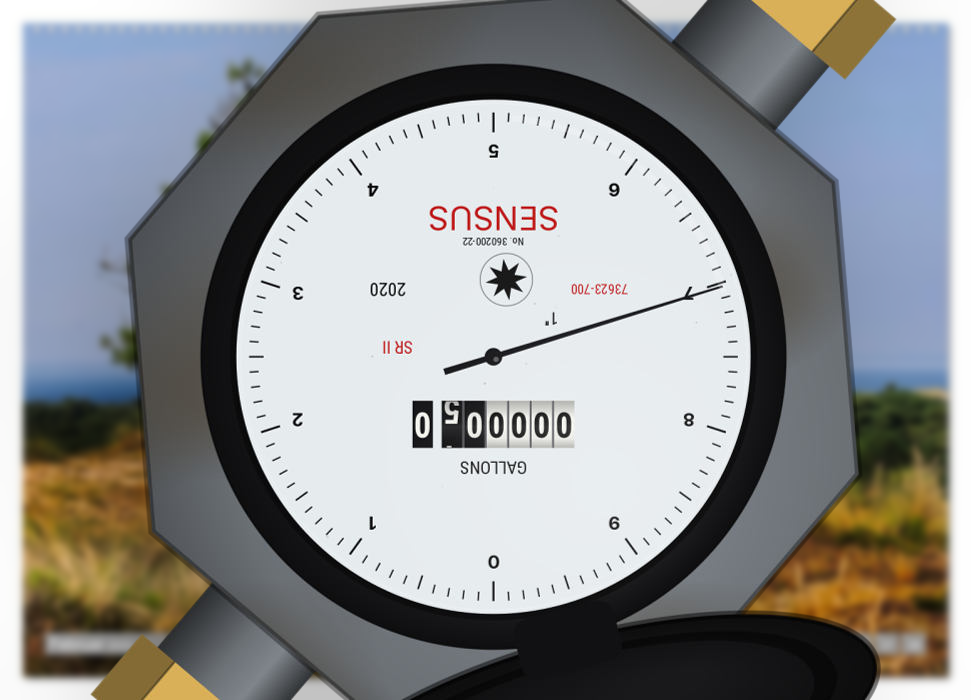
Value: 47.0 gal
